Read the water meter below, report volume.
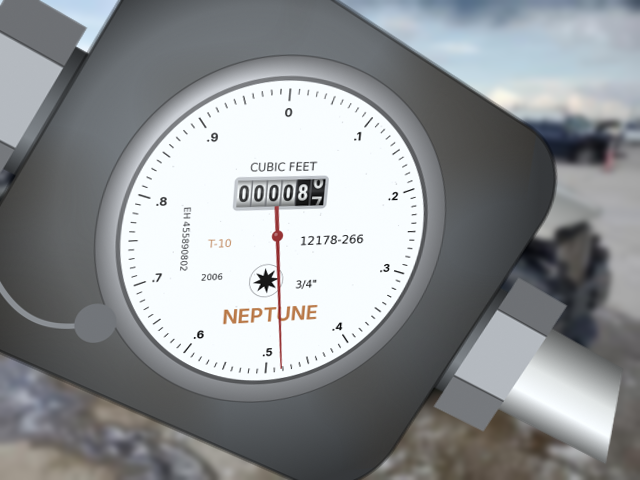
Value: 86.48 ft³
